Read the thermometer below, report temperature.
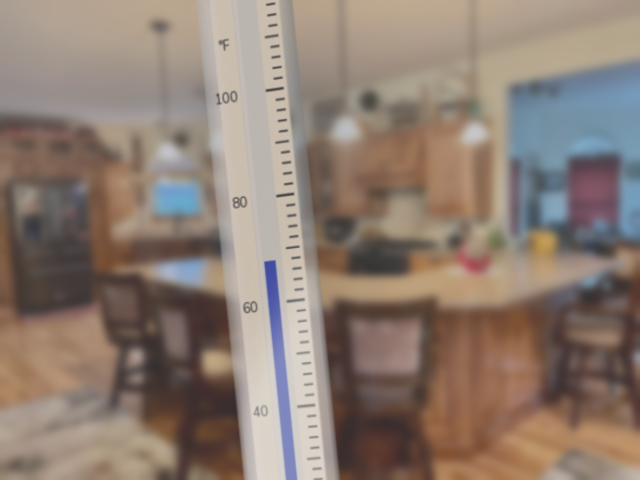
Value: 68 °F
